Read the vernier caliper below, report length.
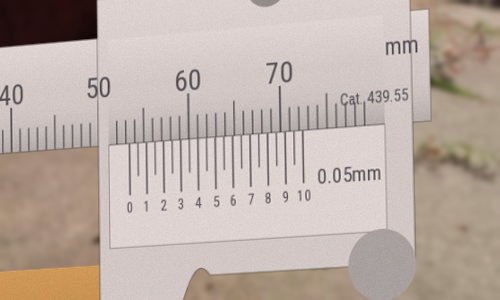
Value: 53.4 mm
